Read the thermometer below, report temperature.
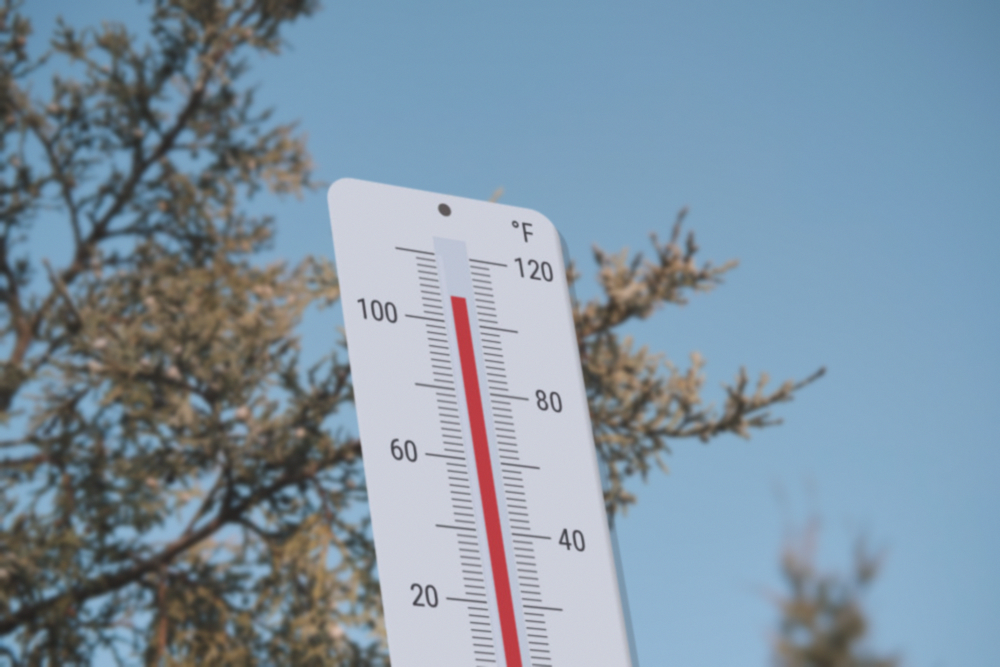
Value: 108 °F
